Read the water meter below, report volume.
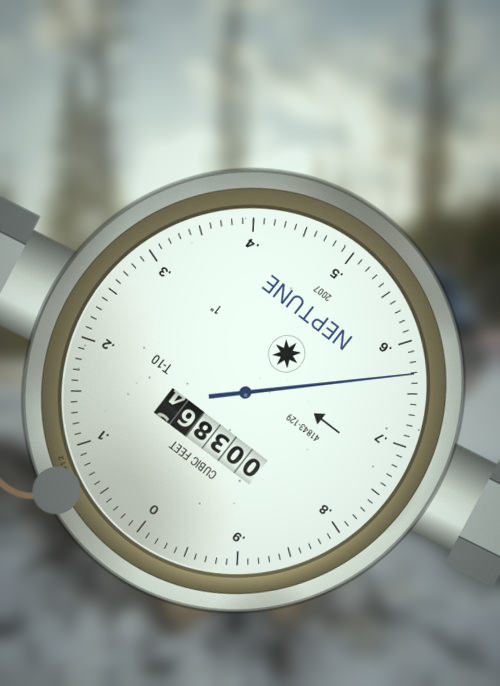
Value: 3863.63 ft³
